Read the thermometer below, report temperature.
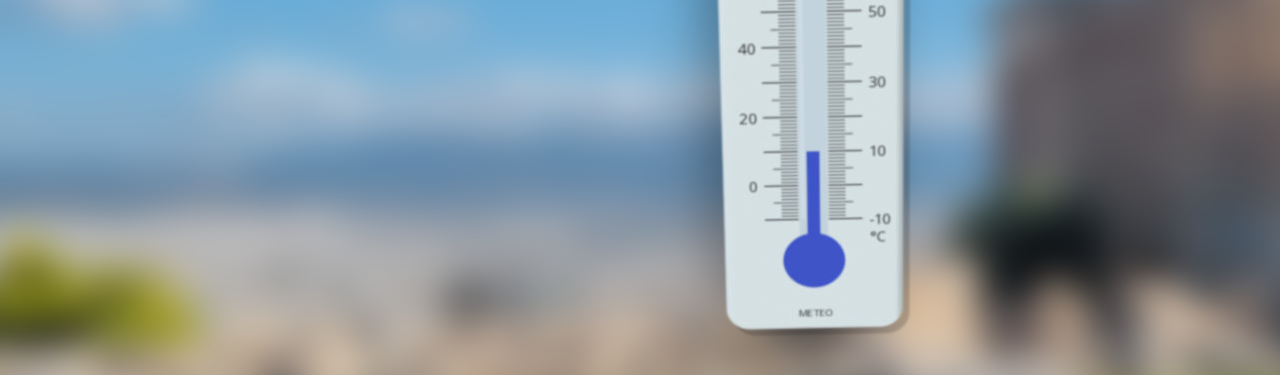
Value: 10 °C
